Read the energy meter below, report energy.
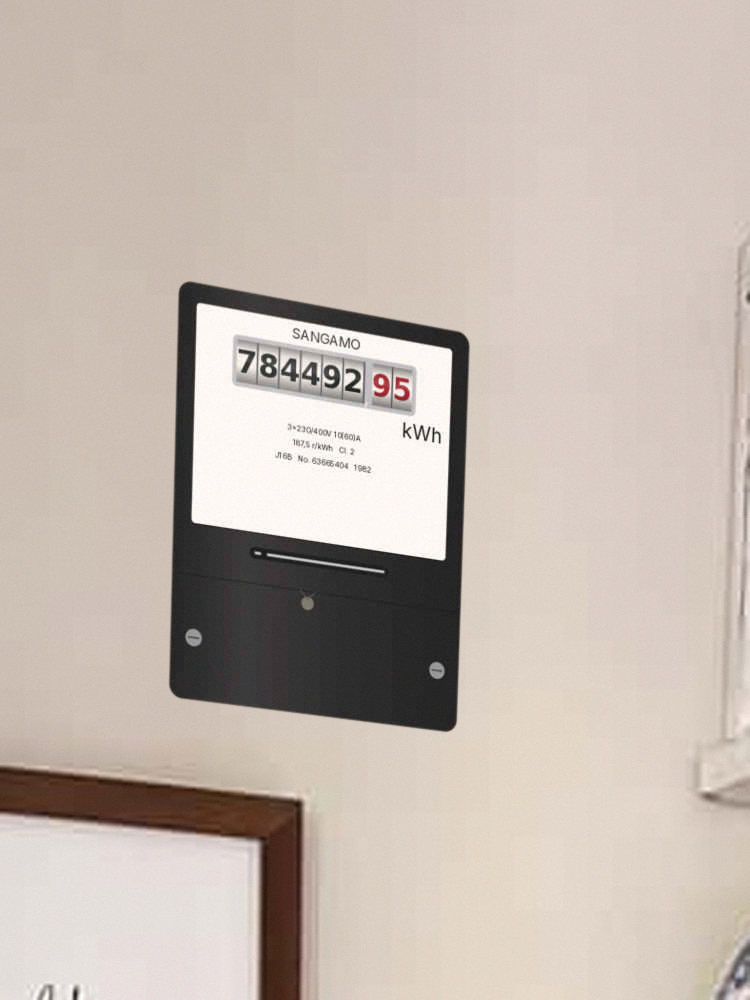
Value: 784492.95 kWh
